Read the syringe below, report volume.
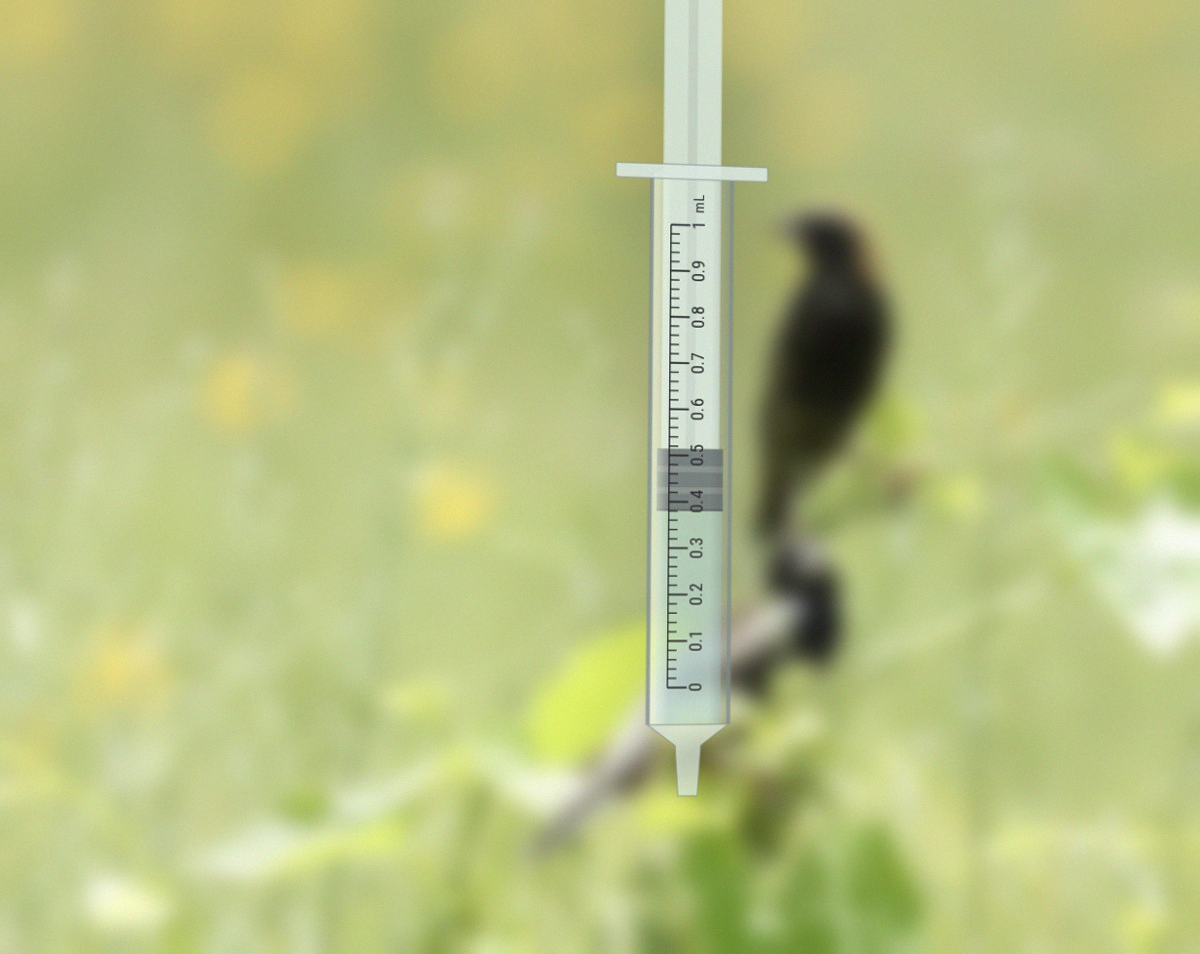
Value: 0.38 mL
